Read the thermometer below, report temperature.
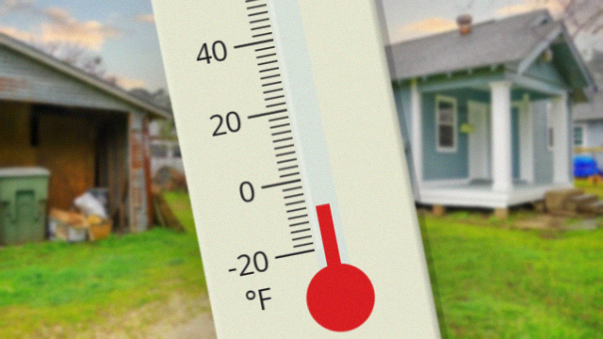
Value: -8 °F
